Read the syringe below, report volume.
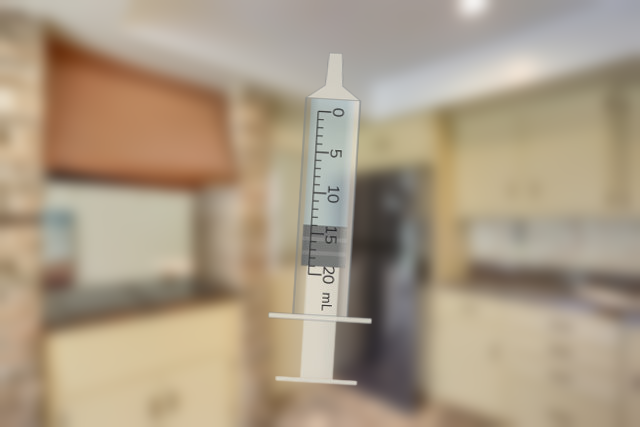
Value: 14 mL
